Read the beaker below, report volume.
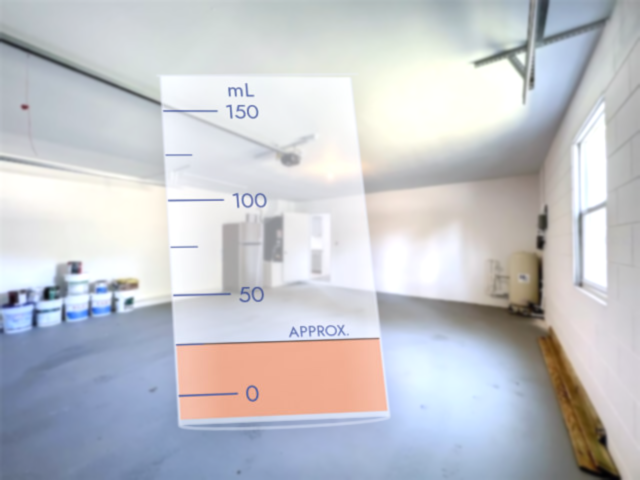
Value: 25 mL
